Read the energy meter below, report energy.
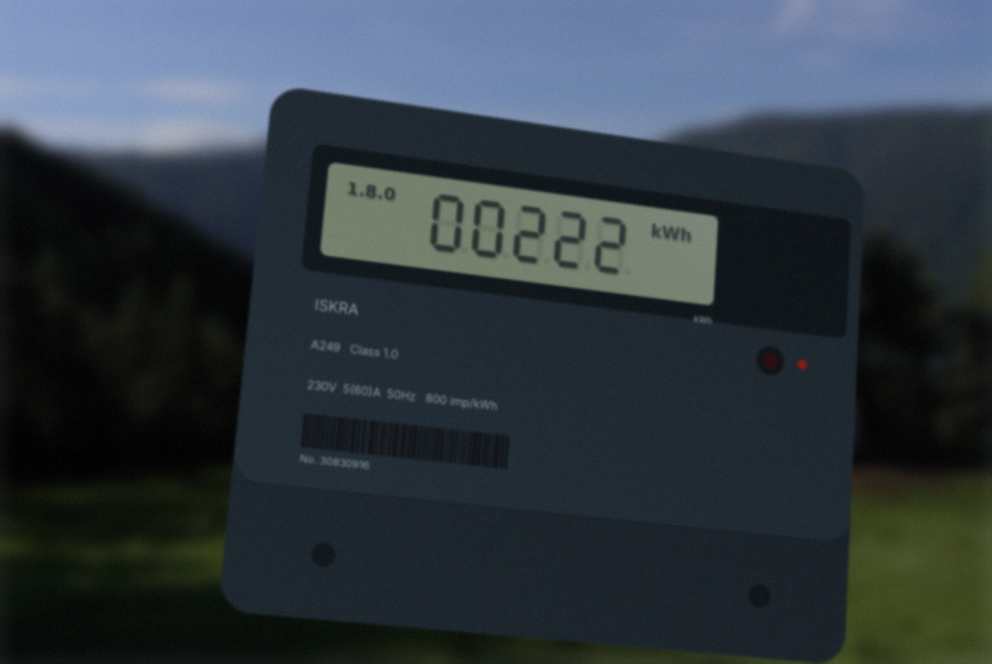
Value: 222 kWh
